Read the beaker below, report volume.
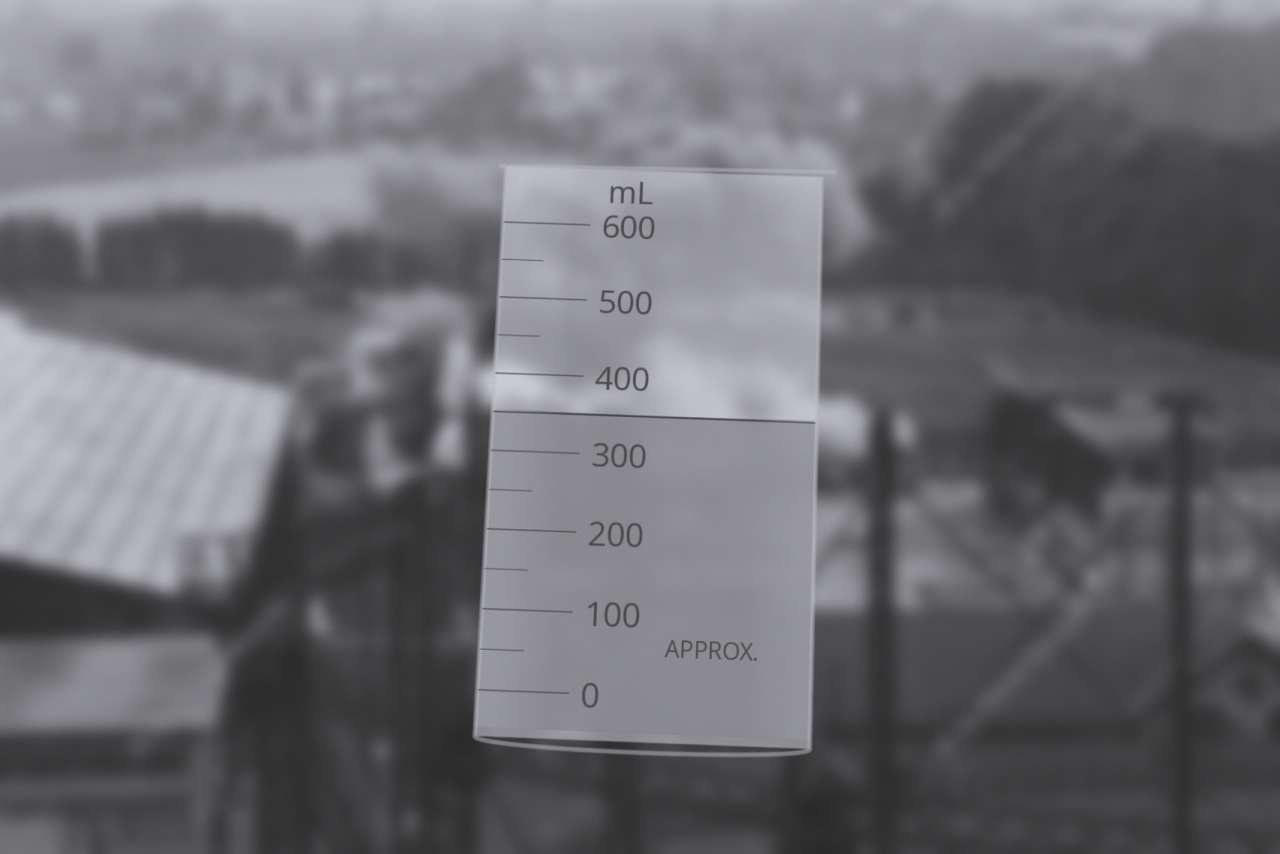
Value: 350 mL
